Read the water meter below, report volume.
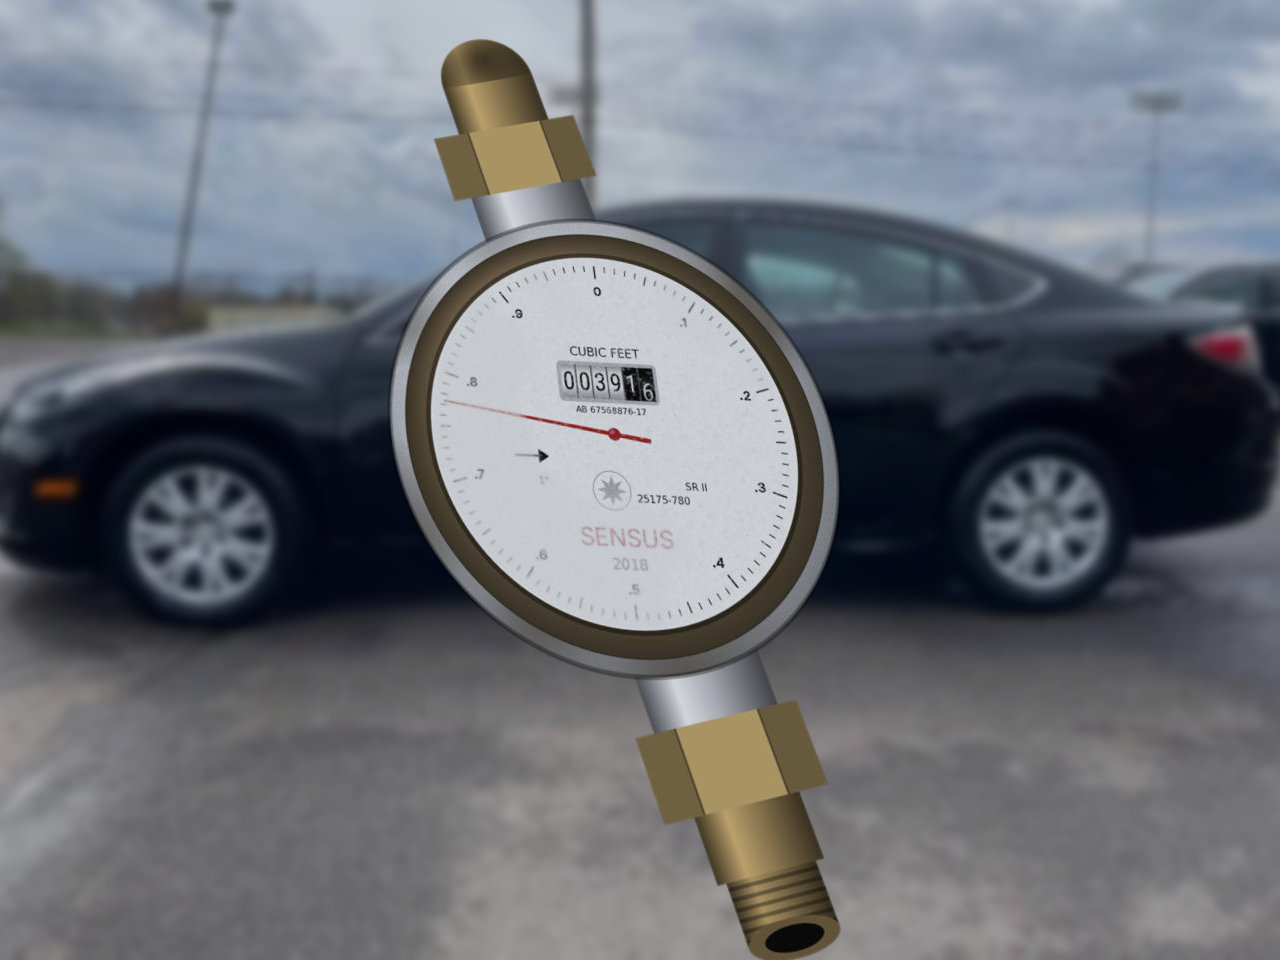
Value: 3915.77 ft³
